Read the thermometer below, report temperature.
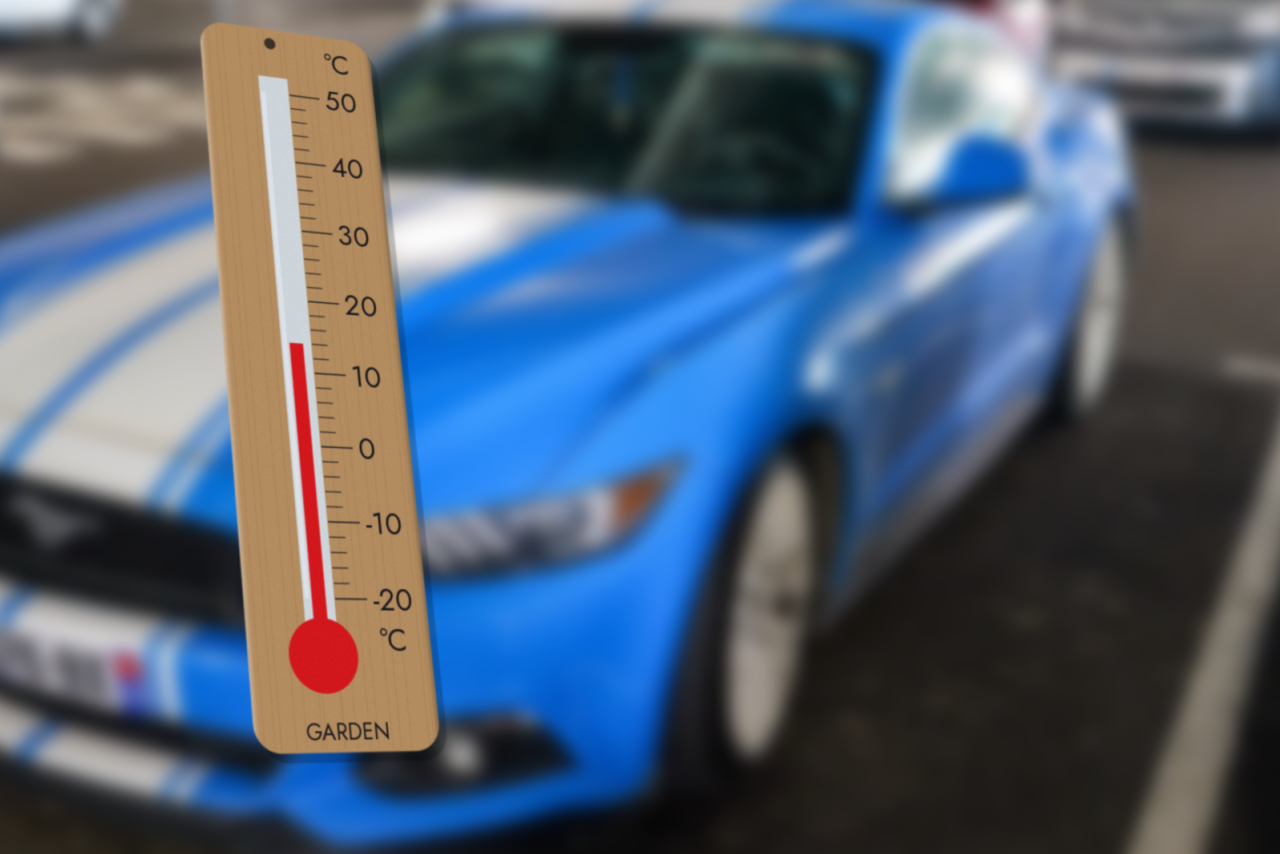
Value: 14 °C
